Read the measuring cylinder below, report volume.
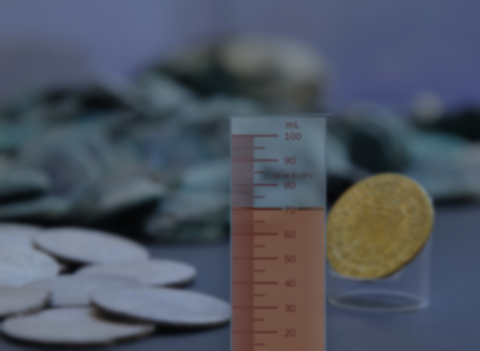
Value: 70 mL
